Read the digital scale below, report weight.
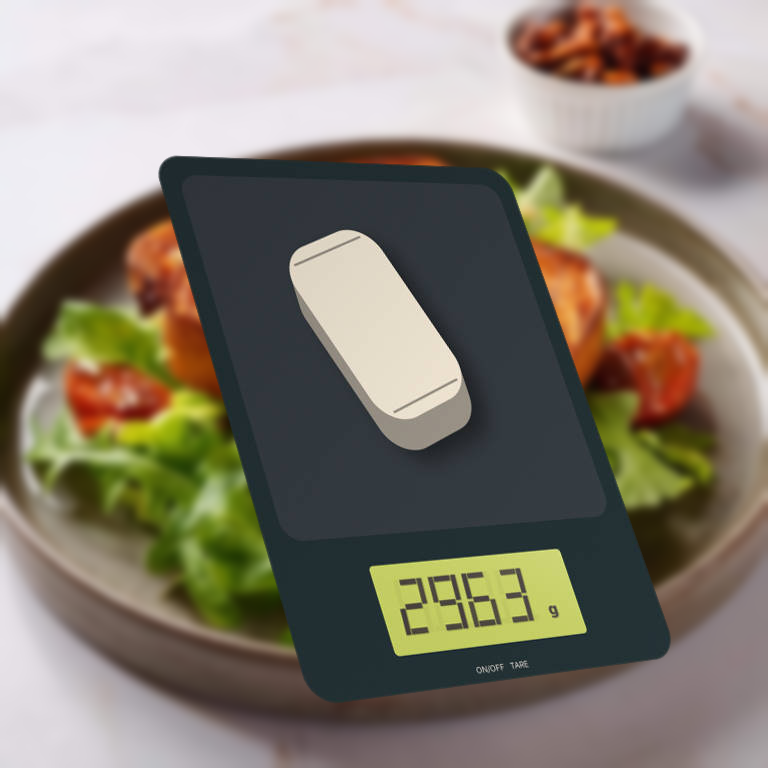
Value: 2963 g
